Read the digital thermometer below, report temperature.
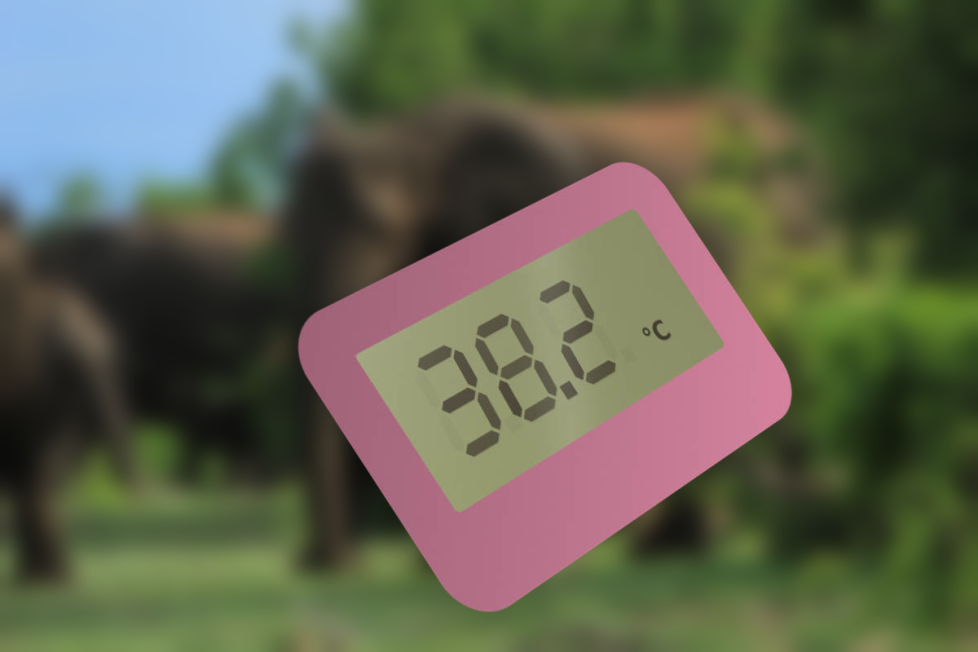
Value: 38.2 °C
